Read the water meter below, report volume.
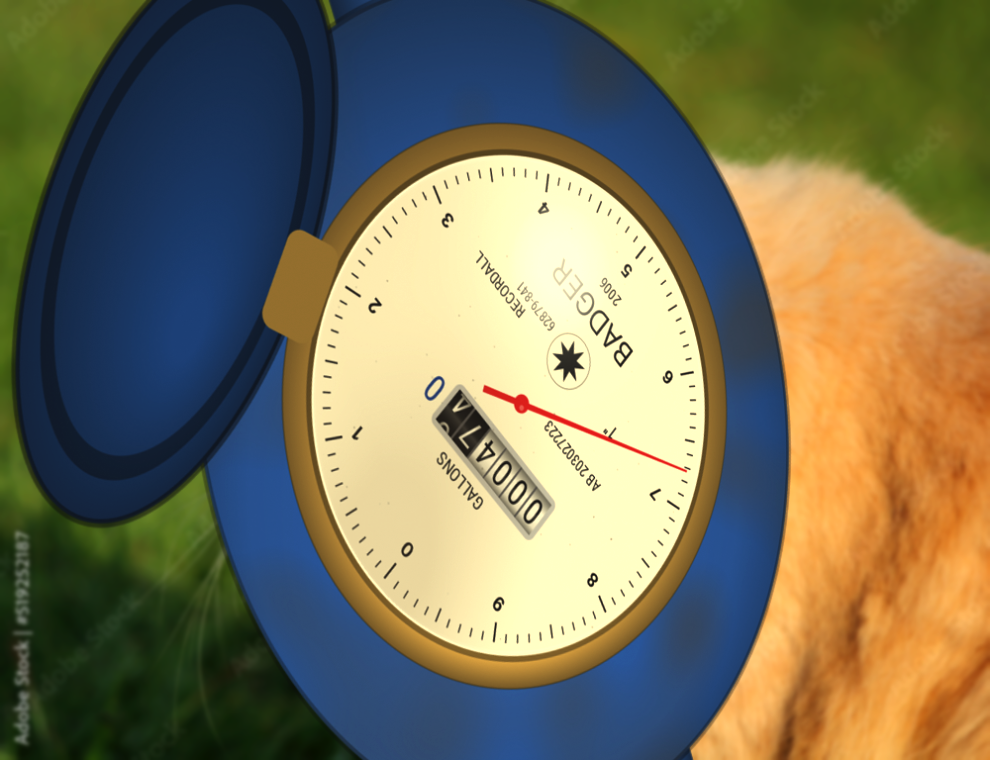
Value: 4736.7 gal
